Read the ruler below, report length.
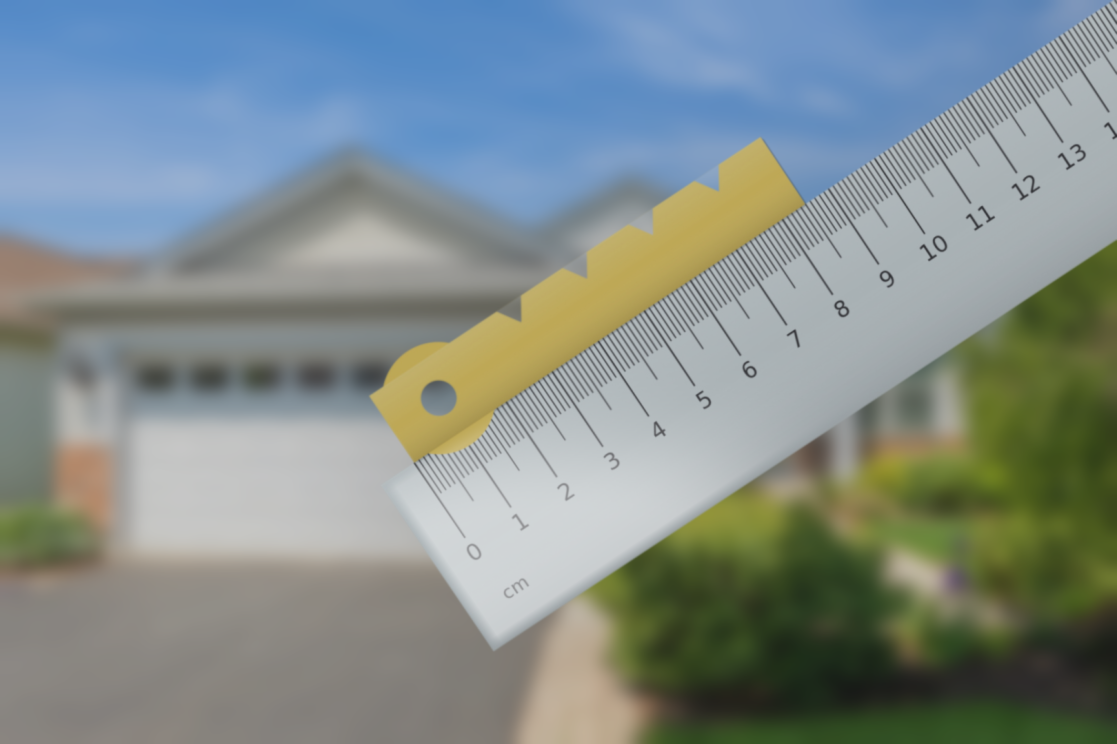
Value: 8.5 cm
